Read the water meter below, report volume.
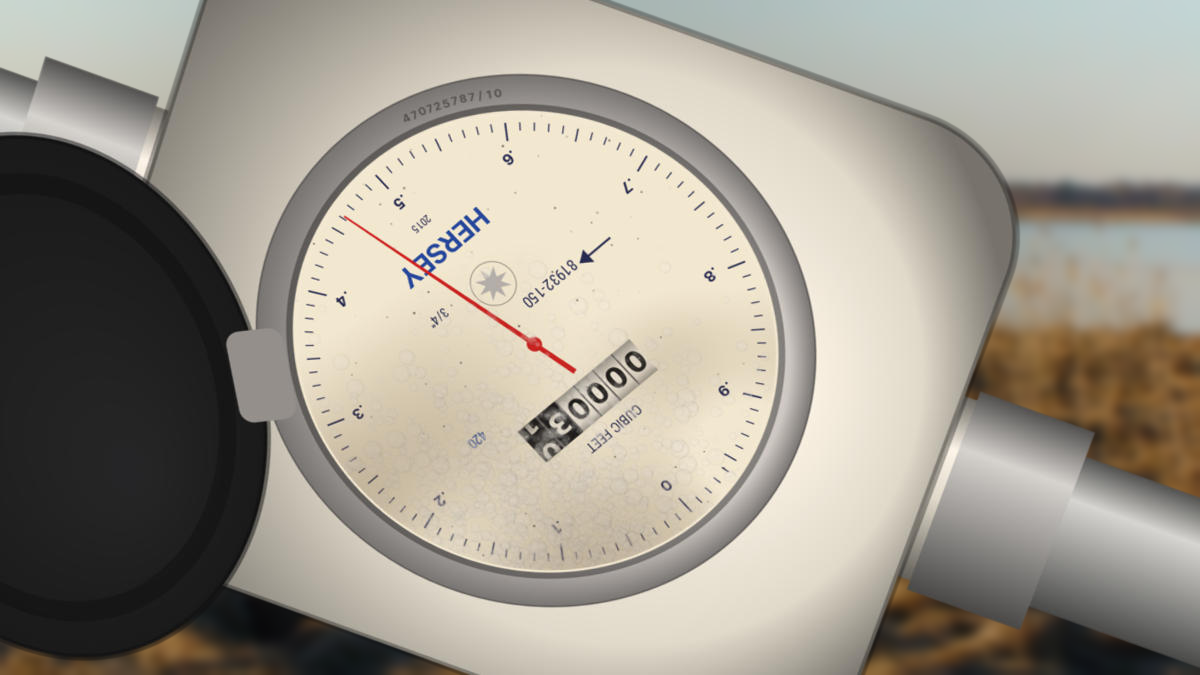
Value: 30.46 ft³
